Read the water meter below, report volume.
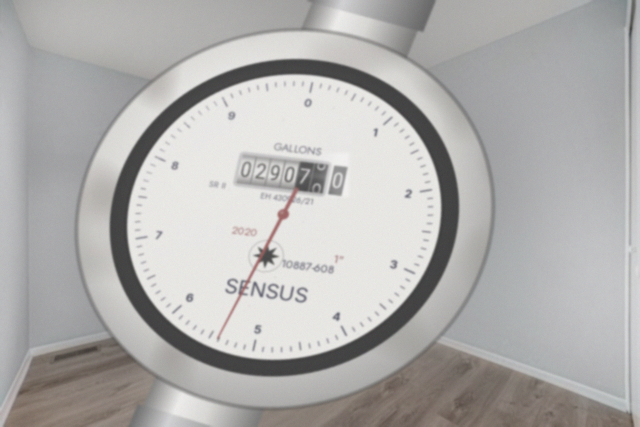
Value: 290785.4 gal
